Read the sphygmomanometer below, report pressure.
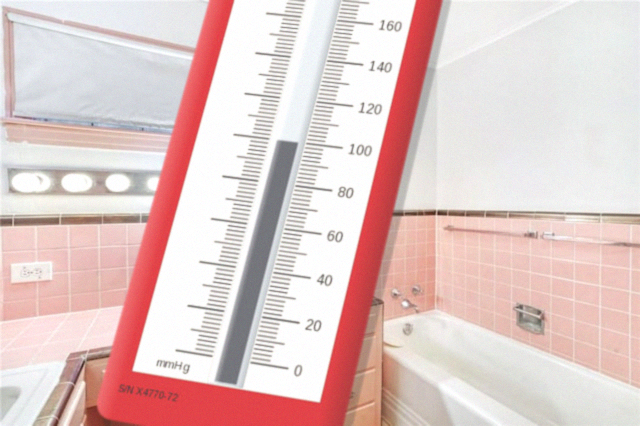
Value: 100 mmHg
